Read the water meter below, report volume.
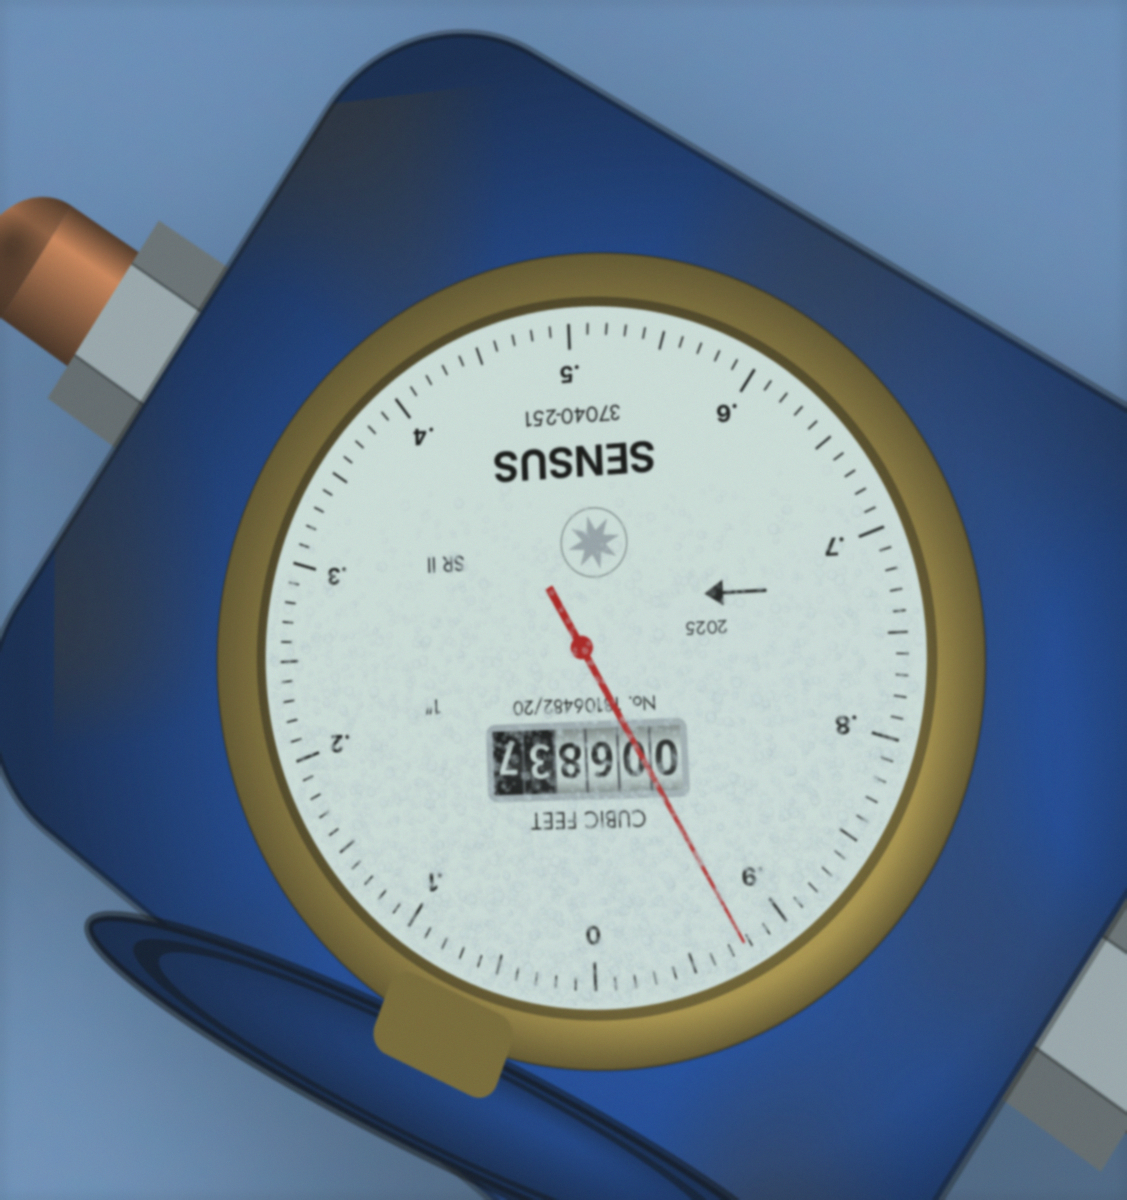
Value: 6836.92 ft³
